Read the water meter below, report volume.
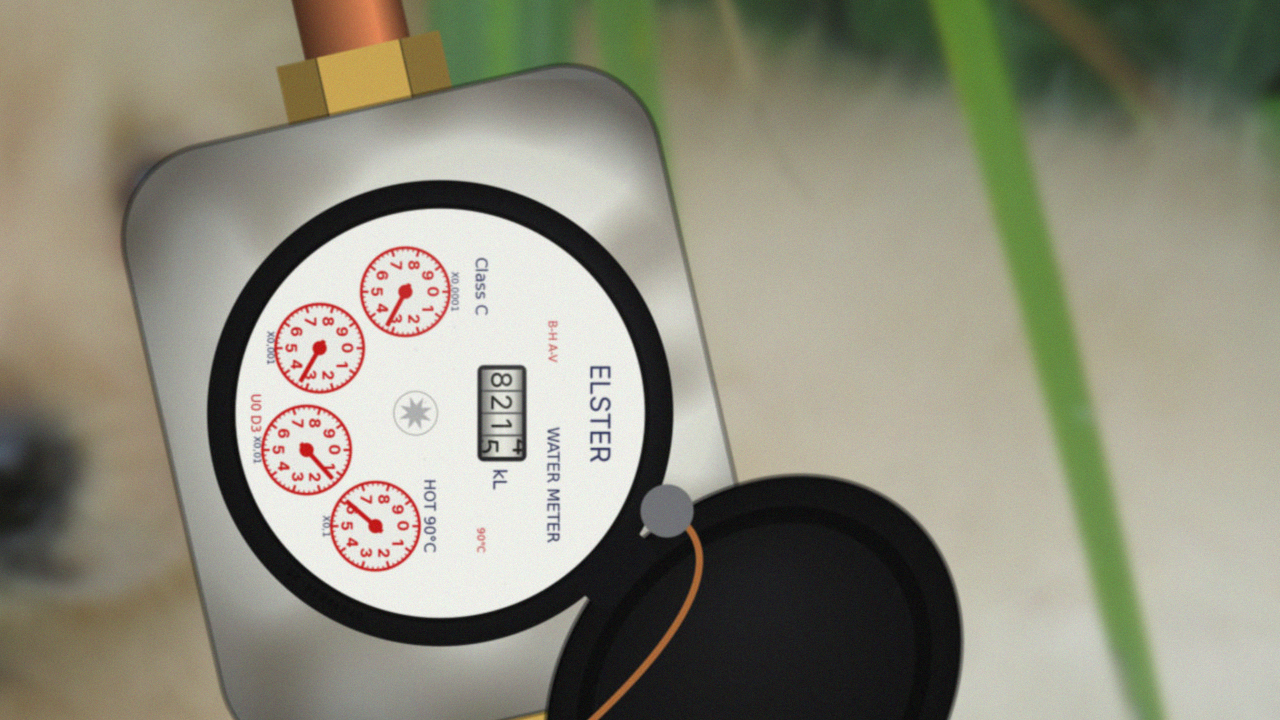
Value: 8214.6133 kL
